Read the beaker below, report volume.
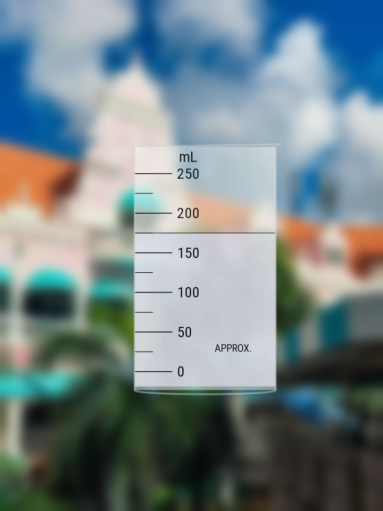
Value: 175 mL
